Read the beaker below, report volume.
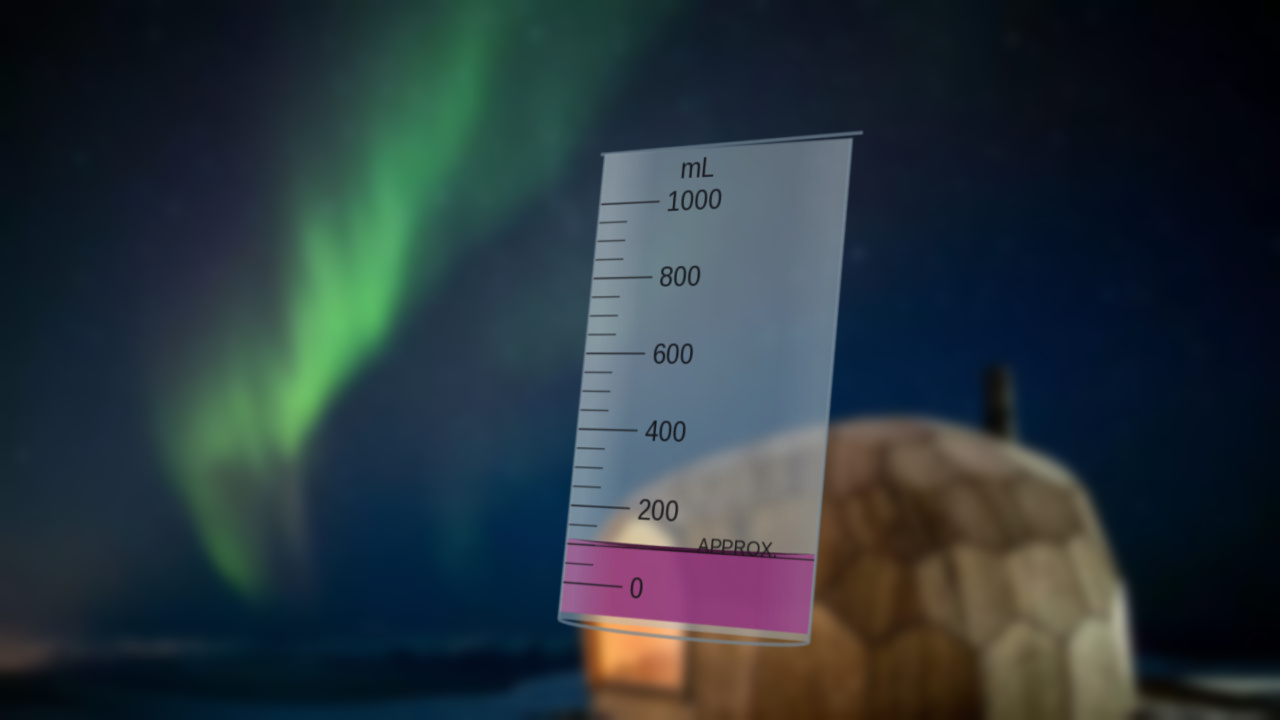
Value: 100 mL
